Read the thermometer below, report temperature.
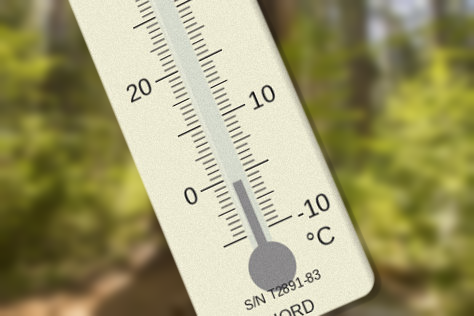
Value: -1 °C
